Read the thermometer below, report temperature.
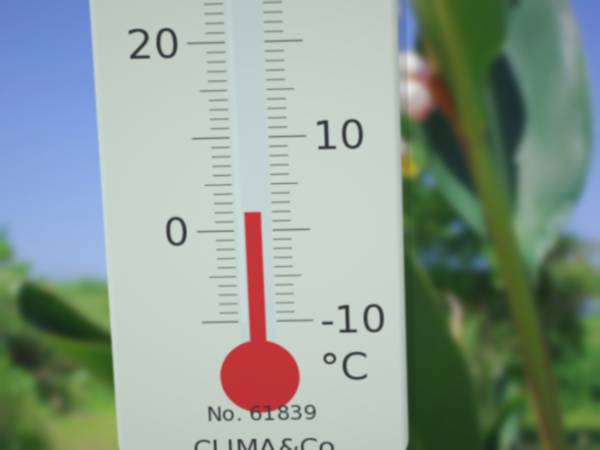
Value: 2 °C
